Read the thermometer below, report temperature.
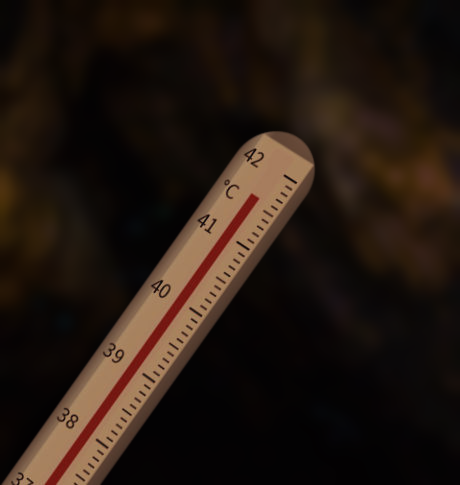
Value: 41.6 °C
